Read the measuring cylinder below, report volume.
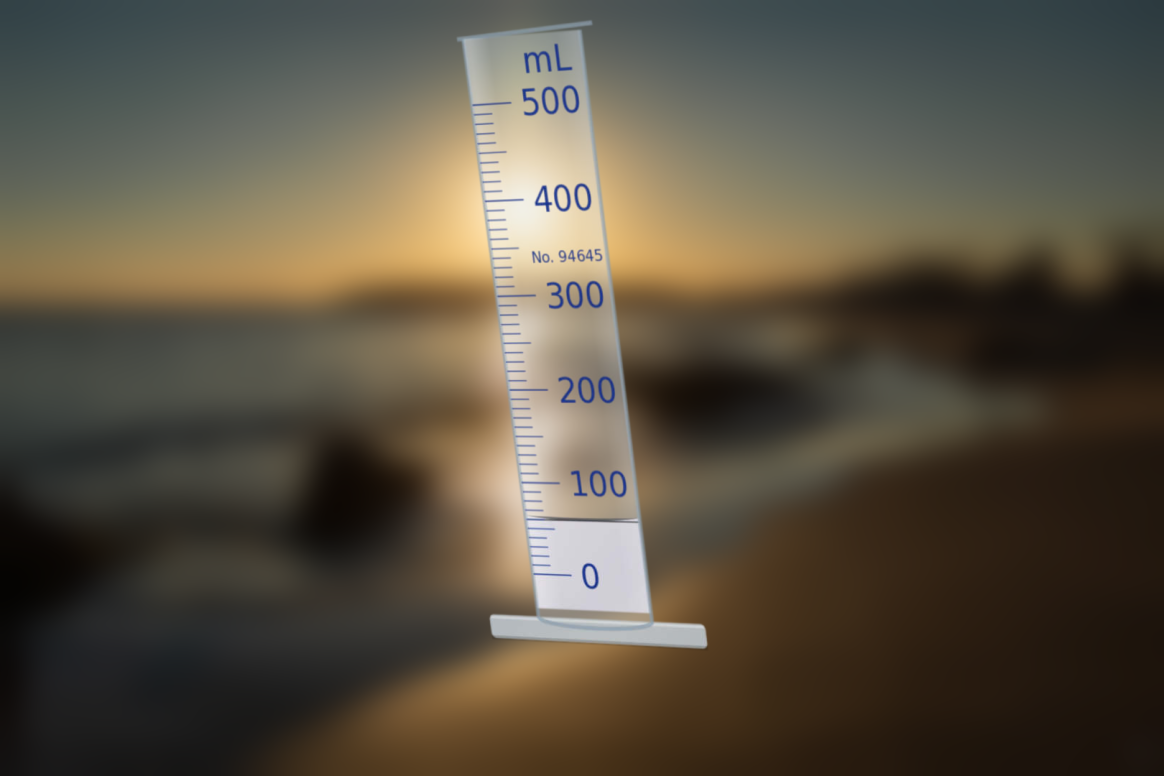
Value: 60 mL
